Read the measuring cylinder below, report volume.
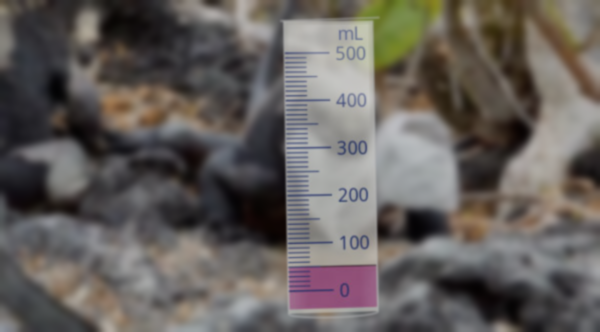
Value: 50 mL
